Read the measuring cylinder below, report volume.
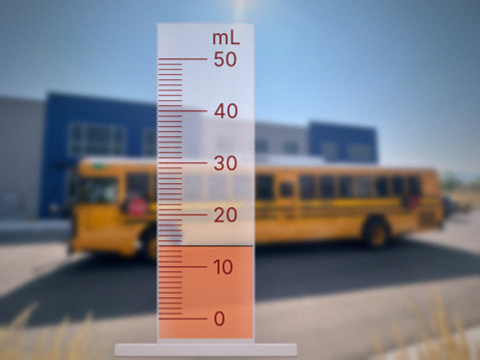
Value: 14 mL
